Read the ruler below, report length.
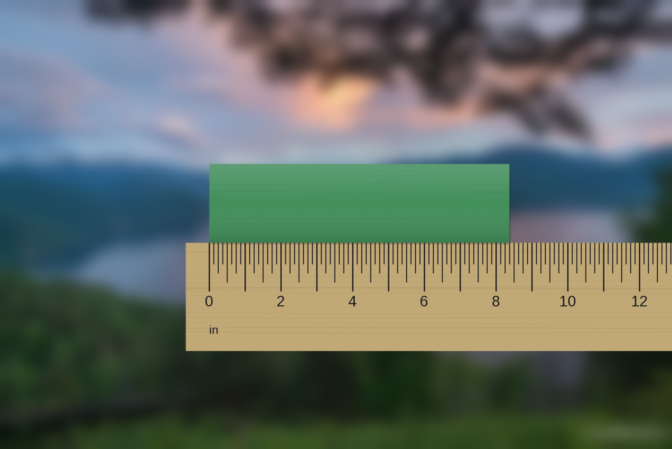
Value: 8.375 in
